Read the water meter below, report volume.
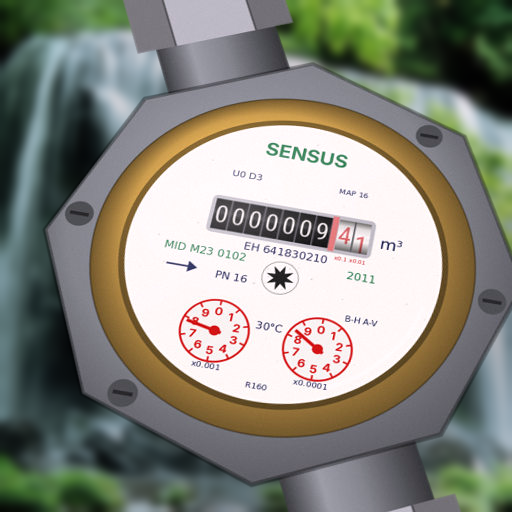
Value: 9.4078 m³
